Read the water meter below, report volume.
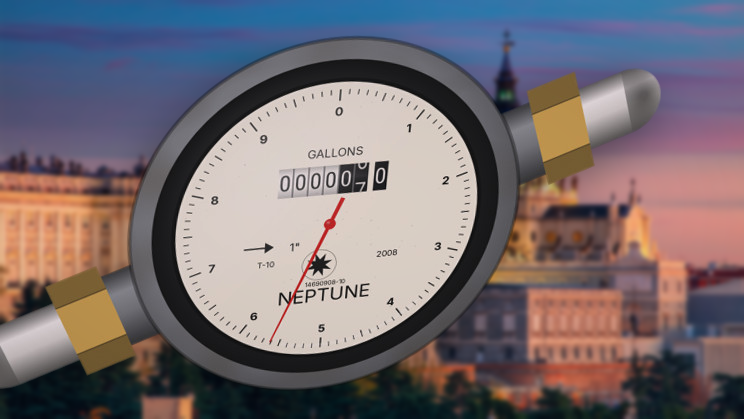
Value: 65.6 gal
